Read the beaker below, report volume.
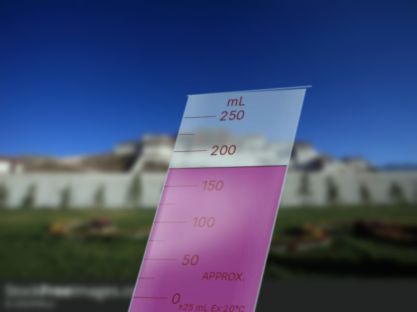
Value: 175 mL
